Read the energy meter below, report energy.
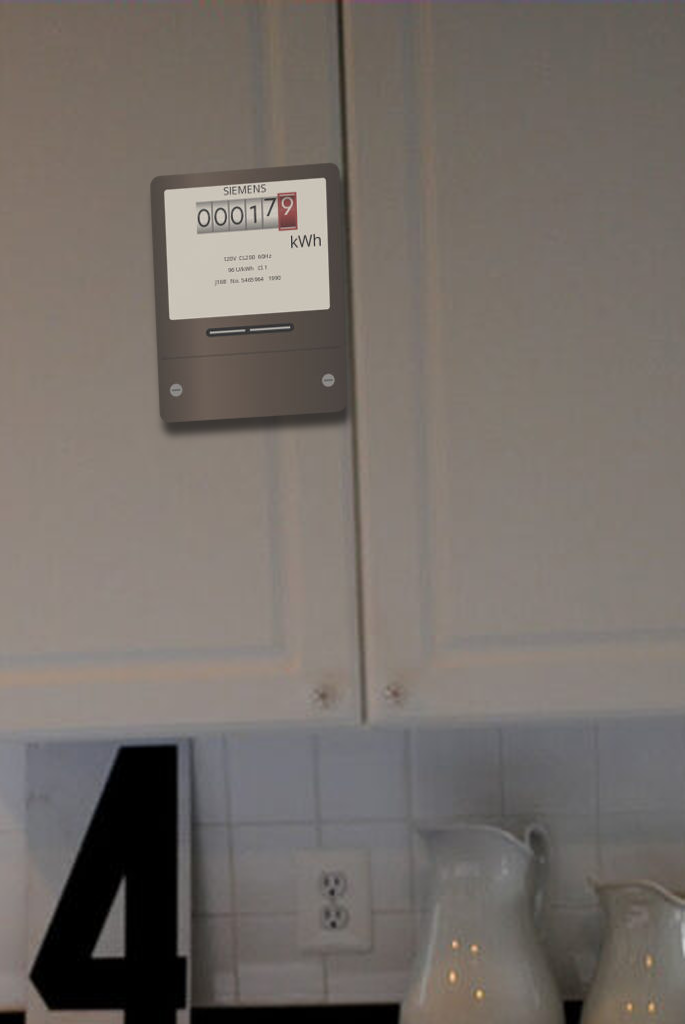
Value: 17.9 kWh
